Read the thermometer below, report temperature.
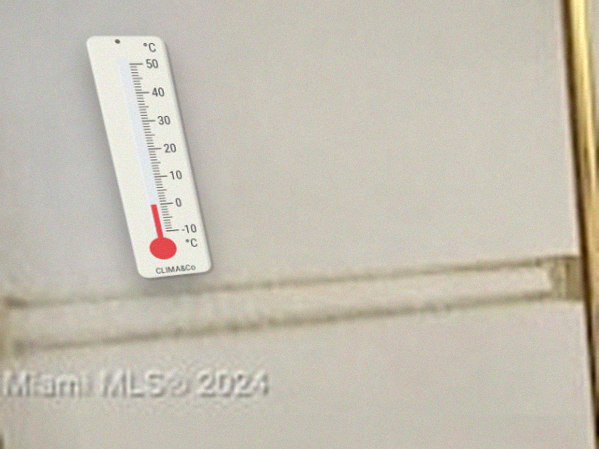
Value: 0 °C
